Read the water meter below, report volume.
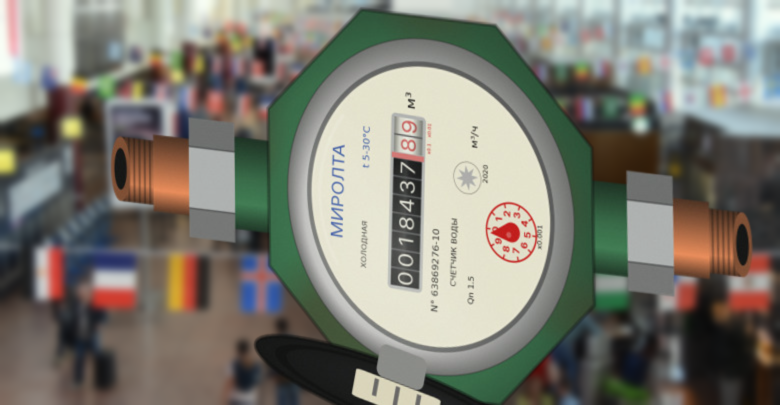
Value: 18437.889 m³
